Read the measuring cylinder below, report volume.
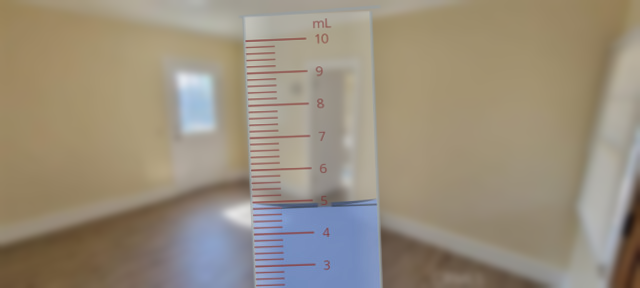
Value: 4.8 mL
